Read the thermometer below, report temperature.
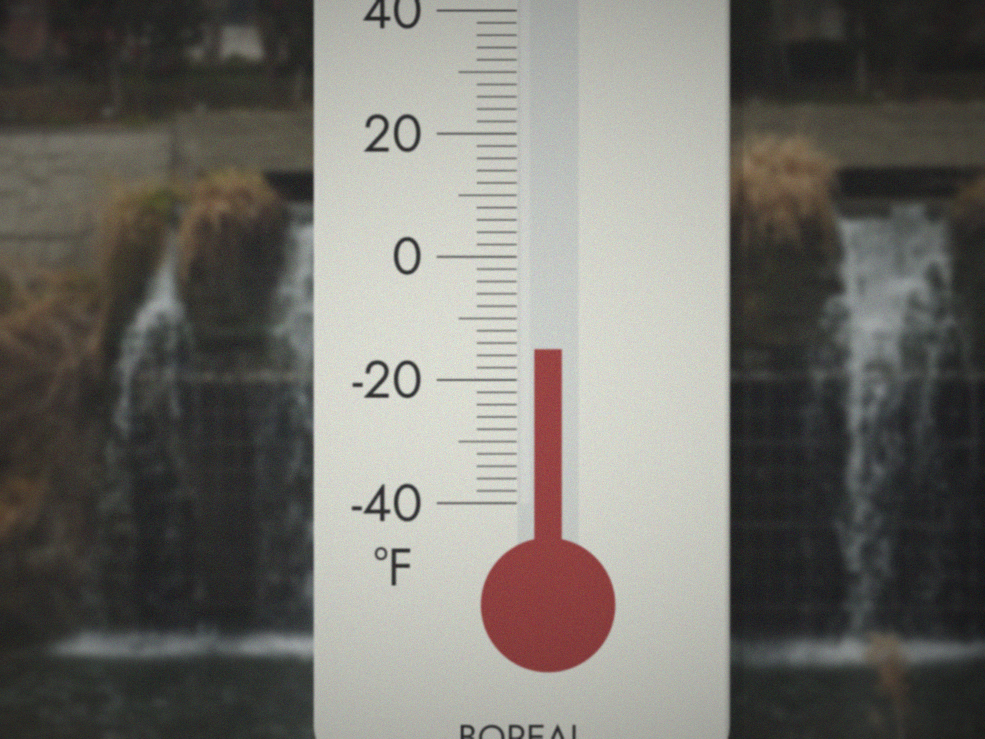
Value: -15 °F
